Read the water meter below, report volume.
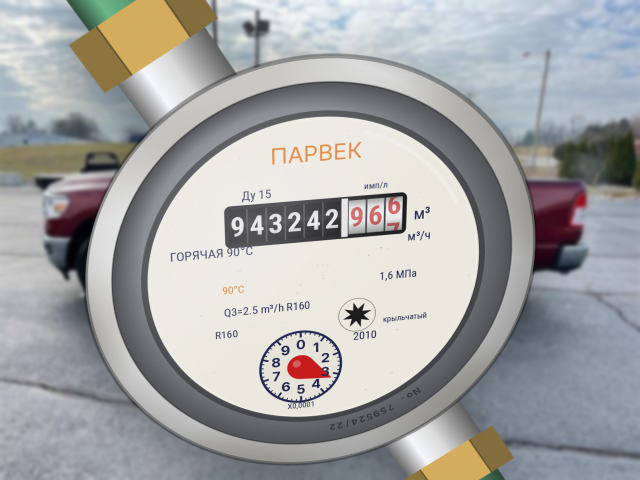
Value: 943242.9663 m³
